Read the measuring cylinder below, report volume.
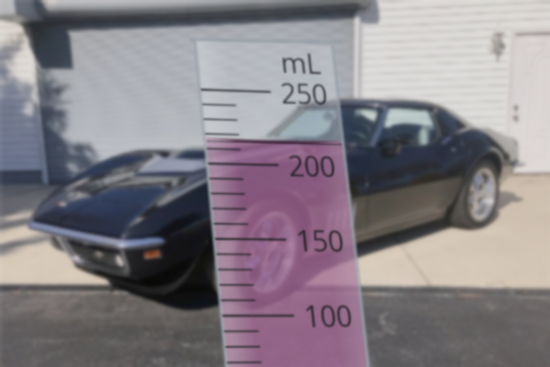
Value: 215 mL
